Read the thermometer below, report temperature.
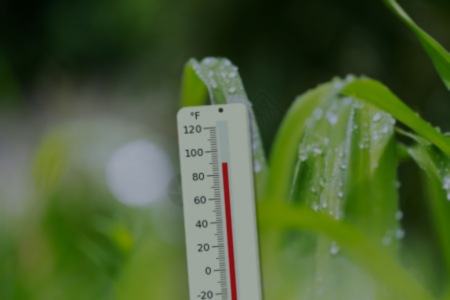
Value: 90 °F
